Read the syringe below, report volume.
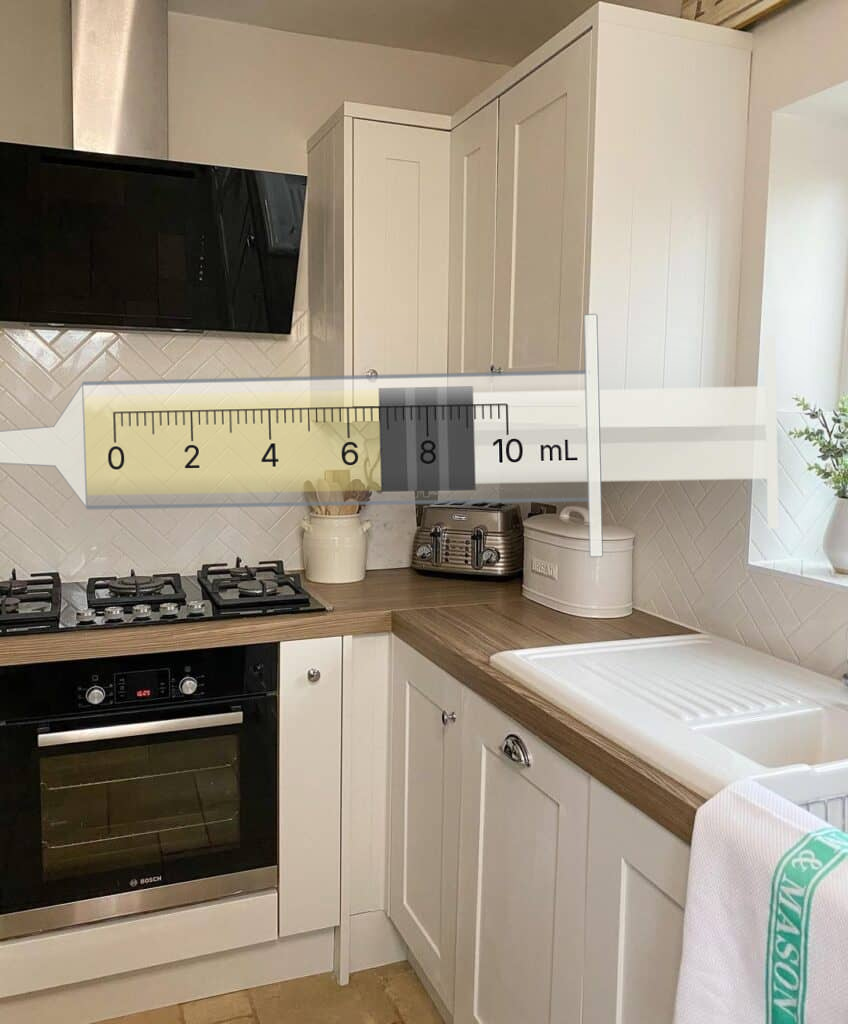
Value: 6.8 mL
